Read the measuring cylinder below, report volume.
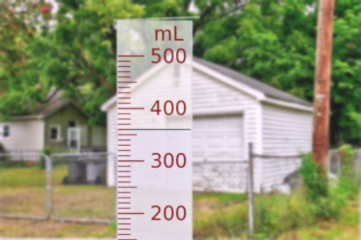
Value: 360 mL
